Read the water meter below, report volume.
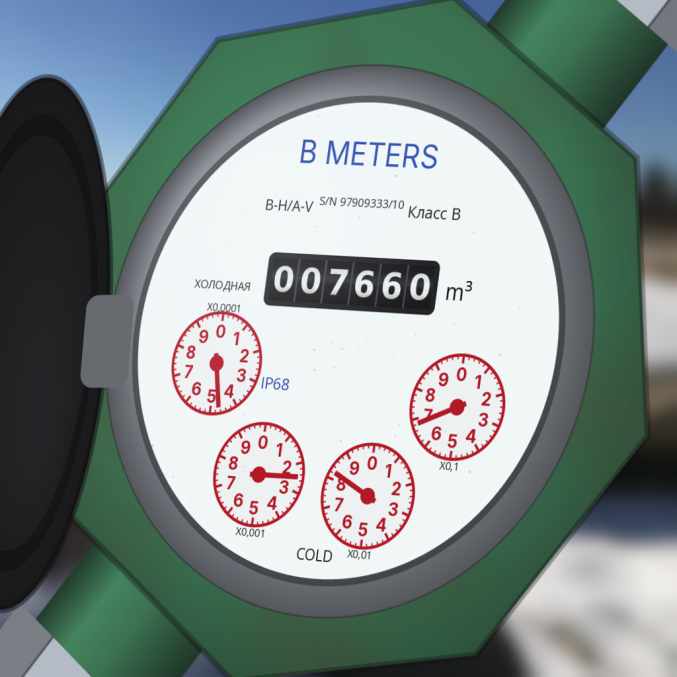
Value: 7660.6824 m³
